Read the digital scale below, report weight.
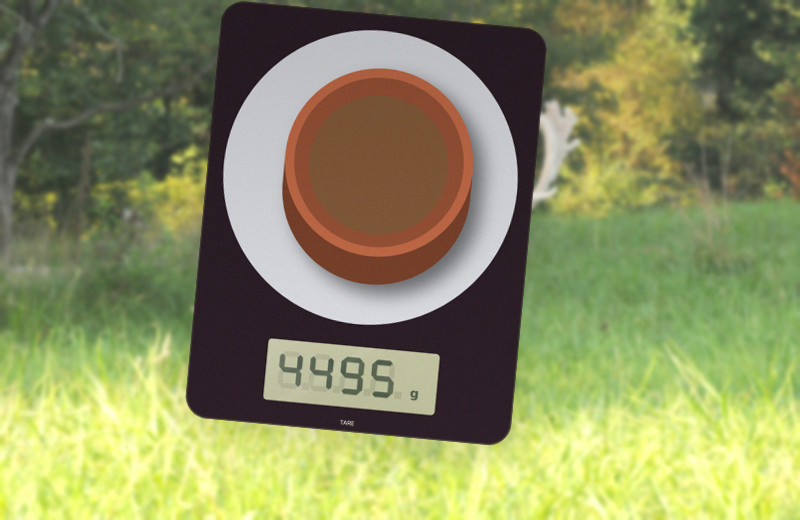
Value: 4495 g
